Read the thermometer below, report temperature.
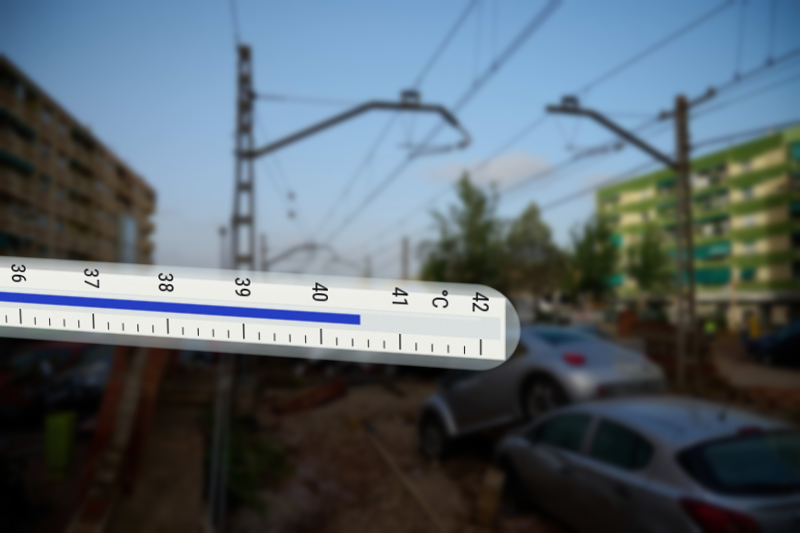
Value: 40.5 °C
